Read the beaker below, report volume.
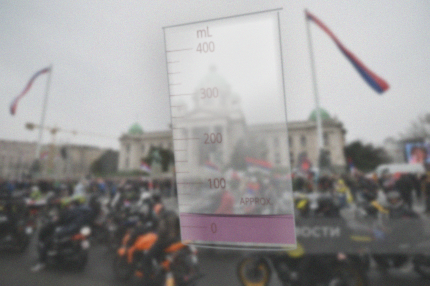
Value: 25 mL
